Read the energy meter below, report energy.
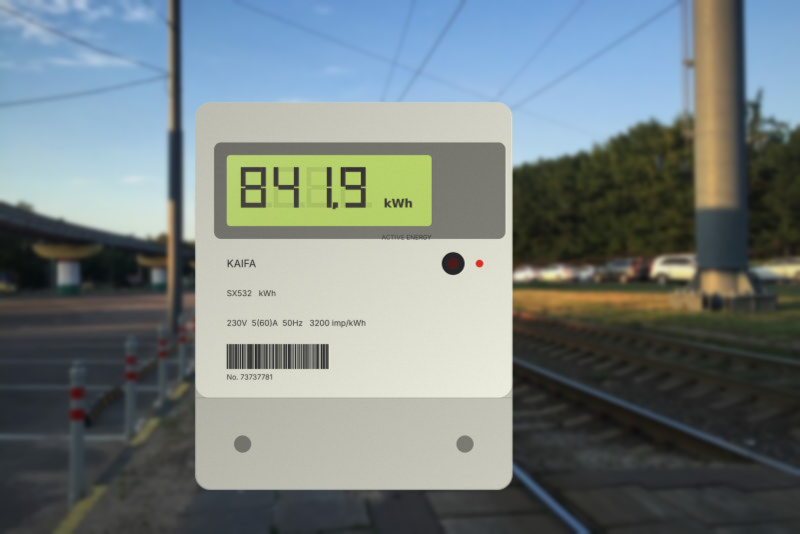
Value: 841.9 kWh
